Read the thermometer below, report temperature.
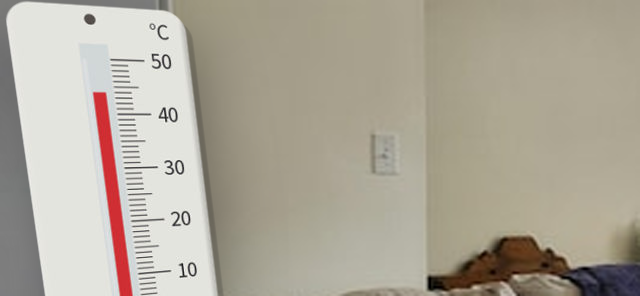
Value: 44 °C
